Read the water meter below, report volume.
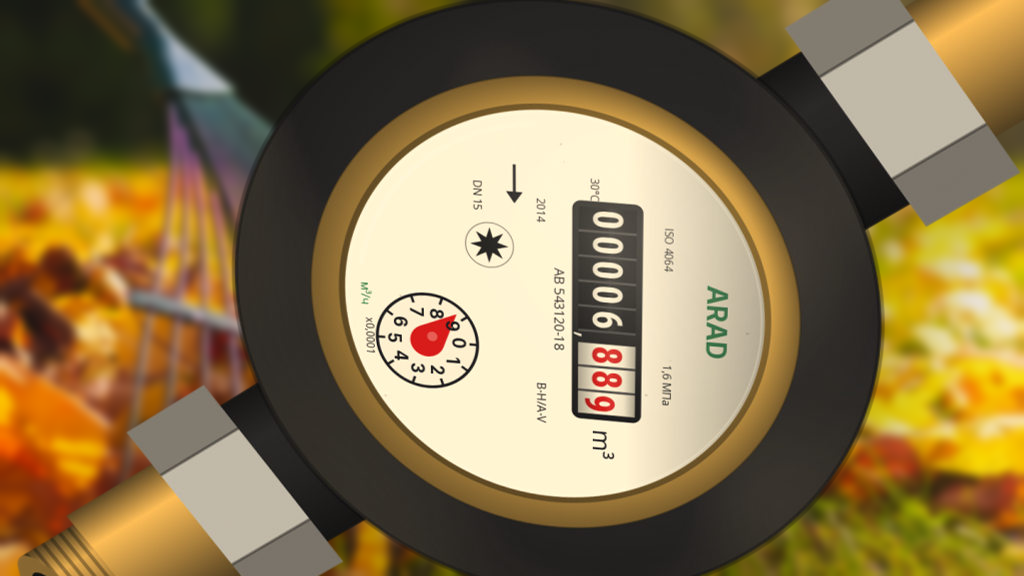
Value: 6.8888 m³
